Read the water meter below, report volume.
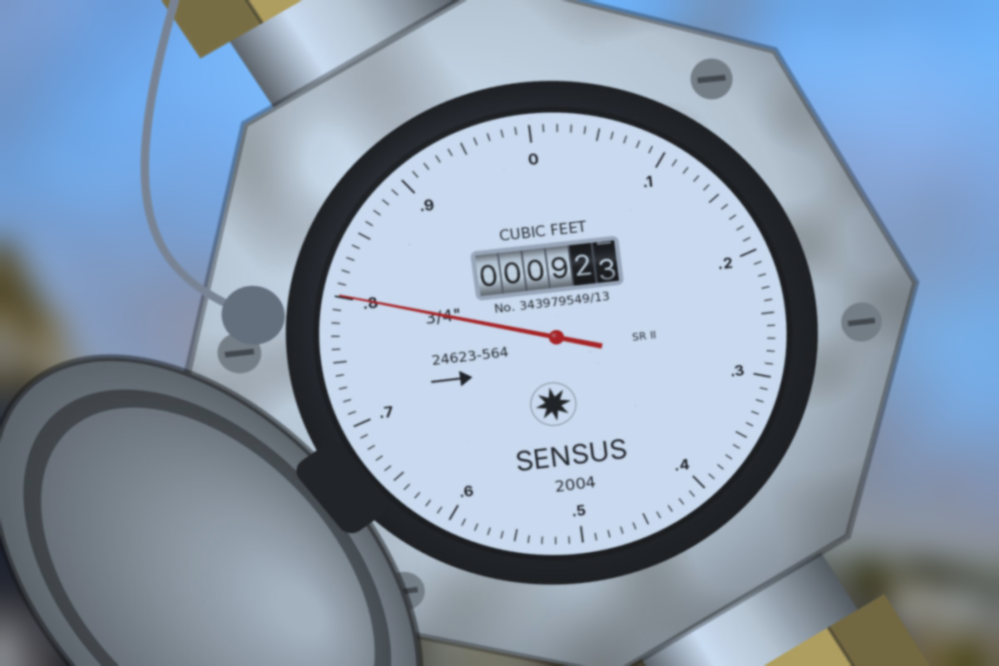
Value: 922.80 ft³
